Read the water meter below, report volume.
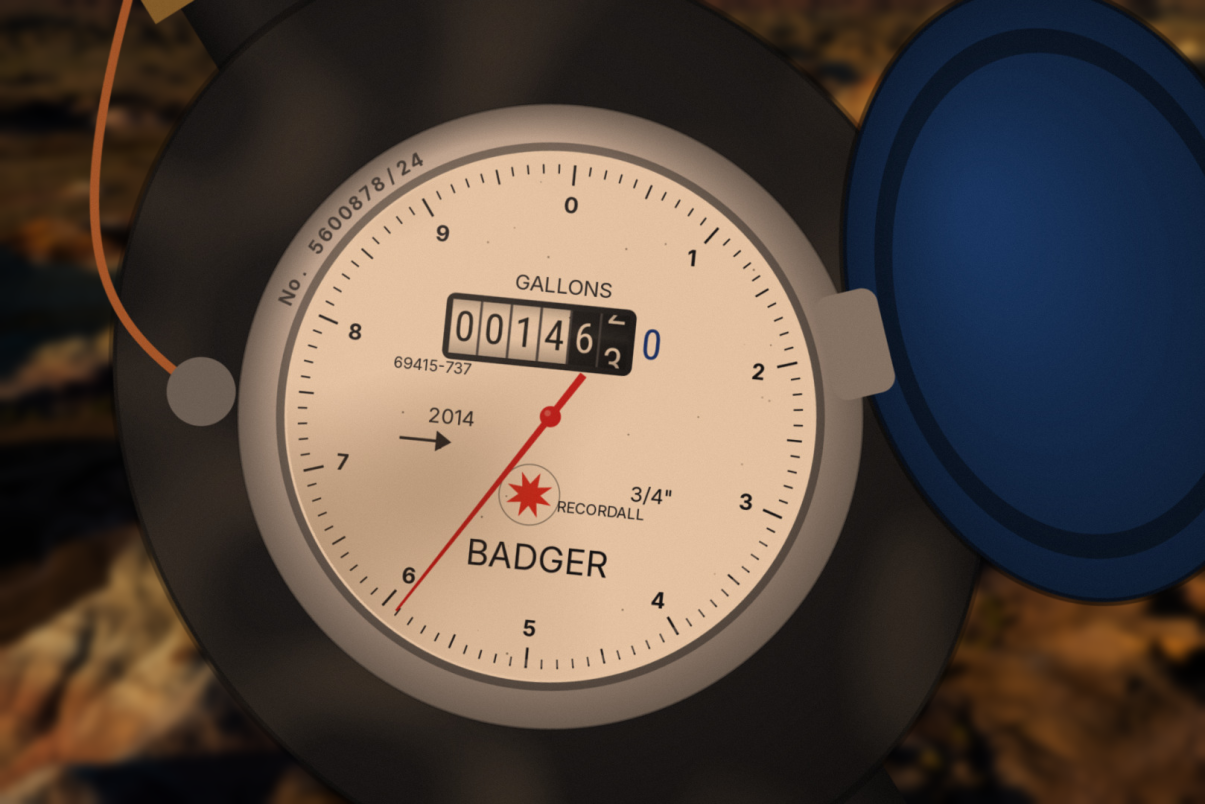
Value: 14625.9 gal
